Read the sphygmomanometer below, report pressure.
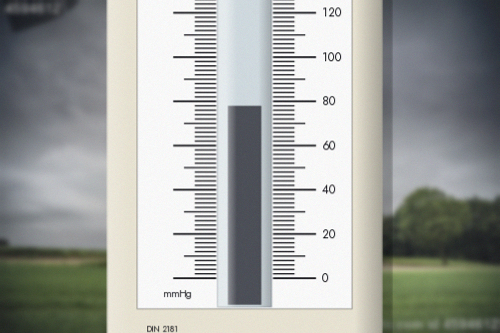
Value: 78 mmHg
